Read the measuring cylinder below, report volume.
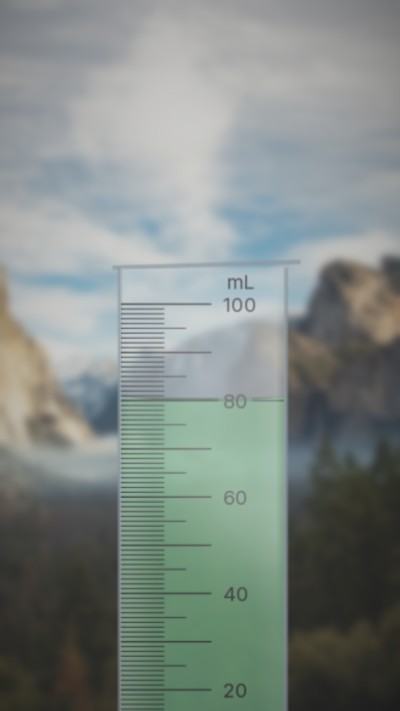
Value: 80 mL
